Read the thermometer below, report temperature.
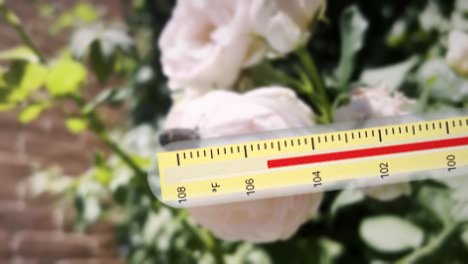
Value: 105.4 °F
